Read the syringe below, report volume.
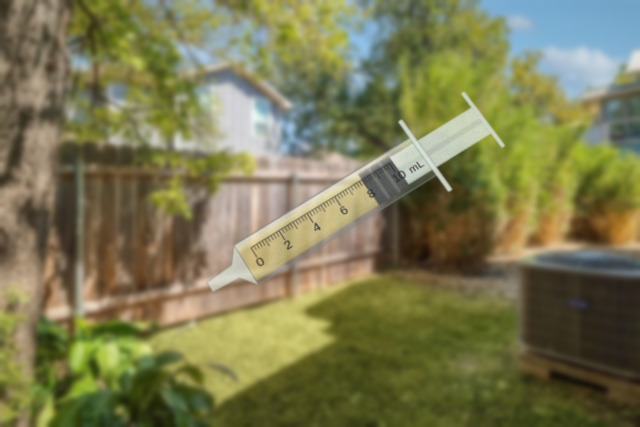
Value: 8 mL
